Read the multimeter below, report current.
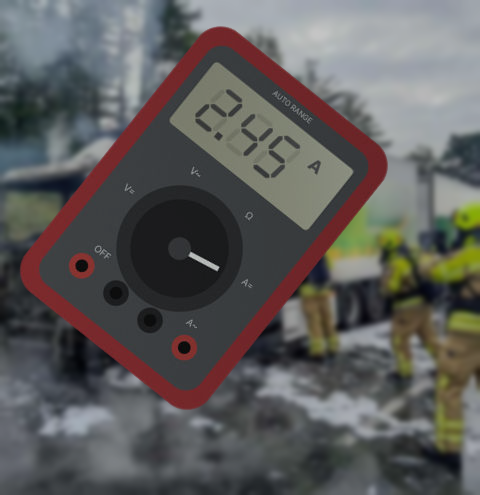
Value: 2.45 A
